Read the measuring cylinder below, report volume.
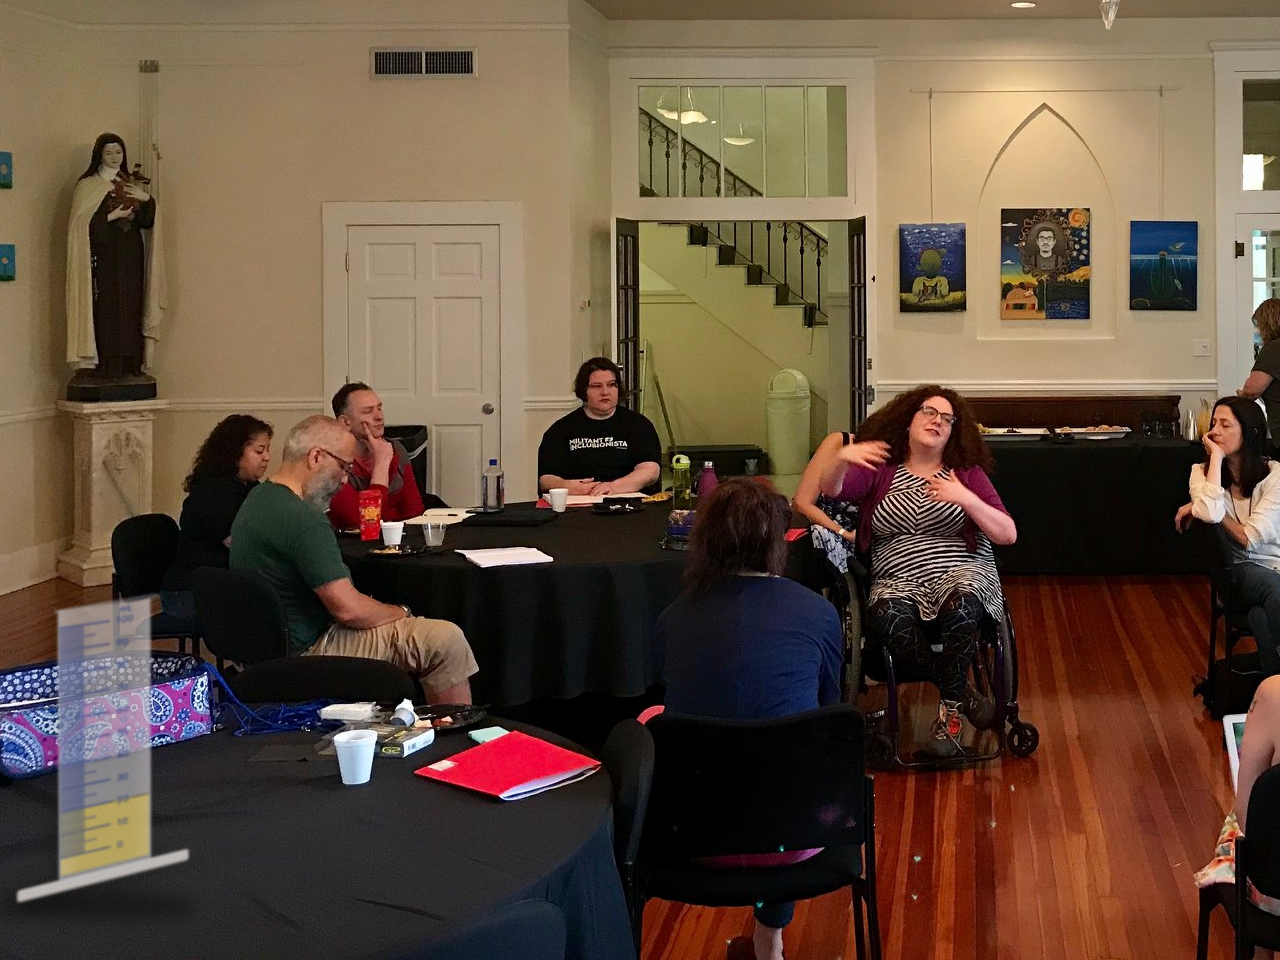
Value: 20 mL
